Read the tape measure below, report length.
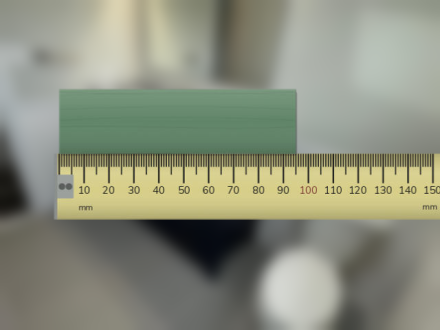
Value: 95 mm
